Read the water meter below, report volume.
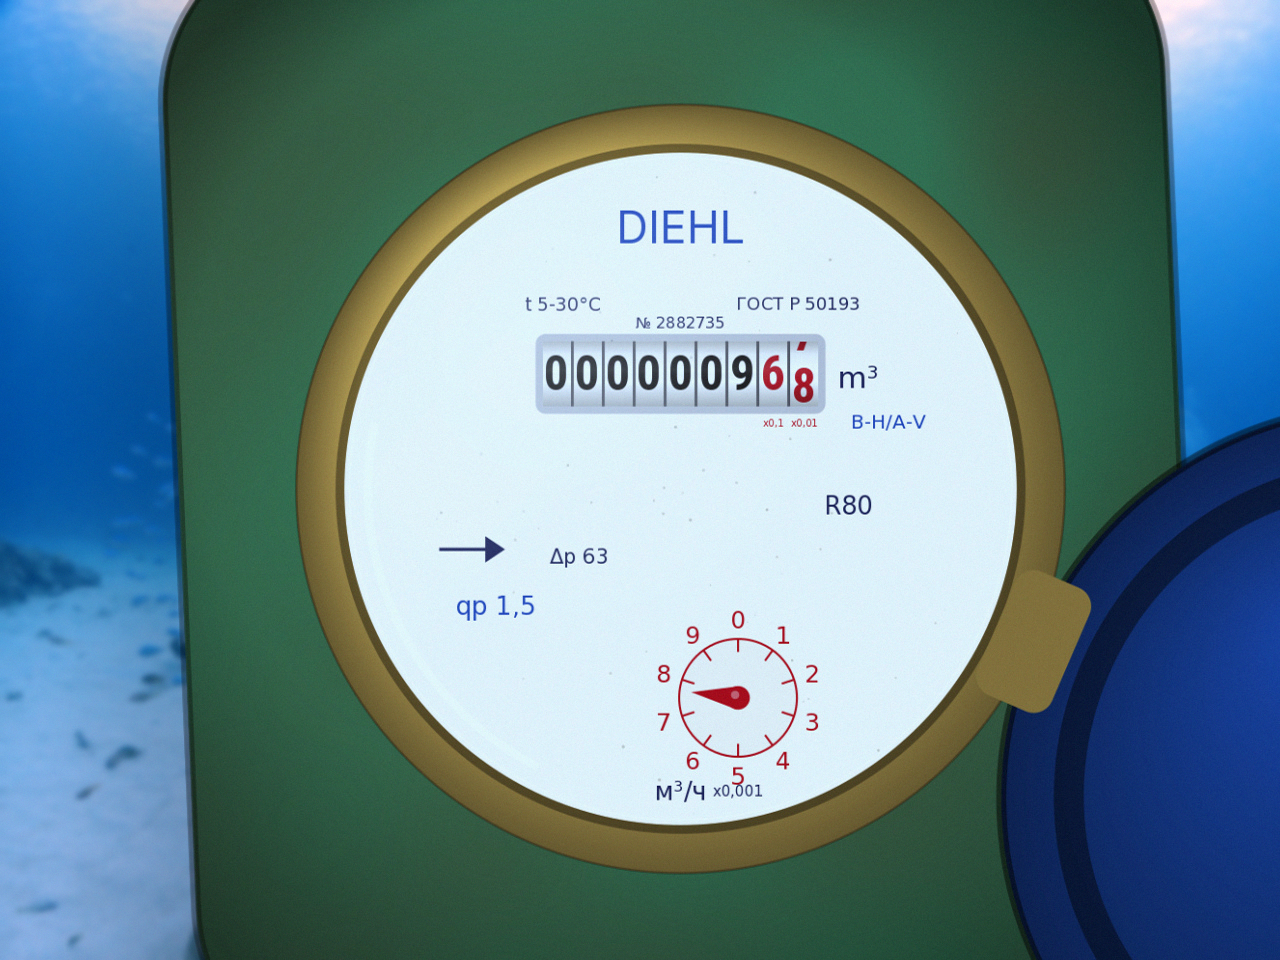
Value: 9.677 m³
